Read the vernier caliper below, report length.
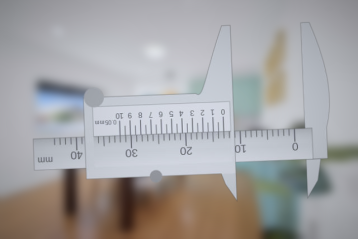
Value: 13.0 mm
